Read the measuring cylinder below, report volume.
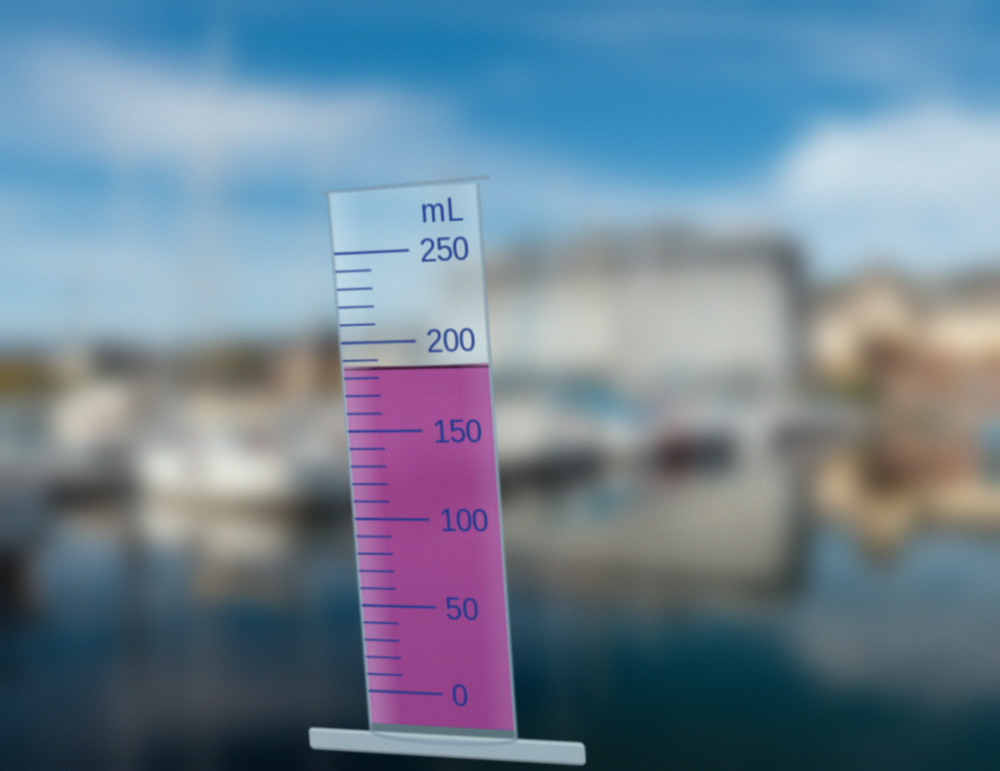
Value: 185 mL
